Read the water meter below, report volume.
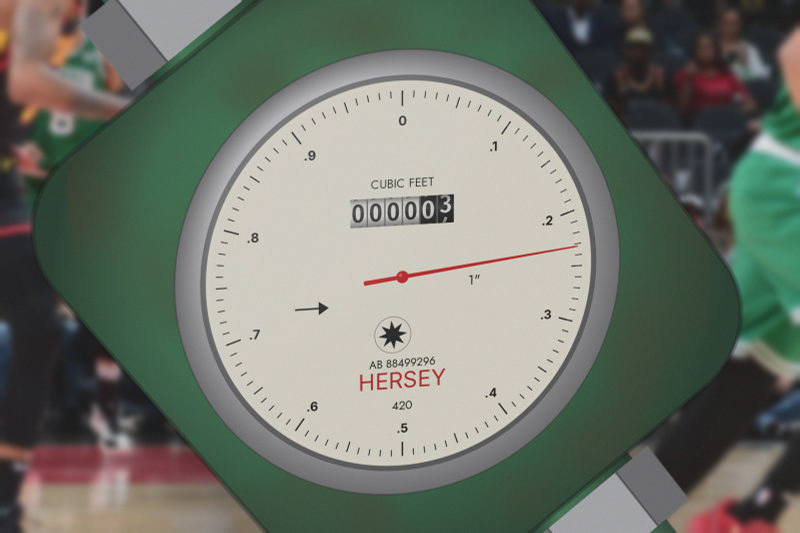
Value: 3.23 ft³
